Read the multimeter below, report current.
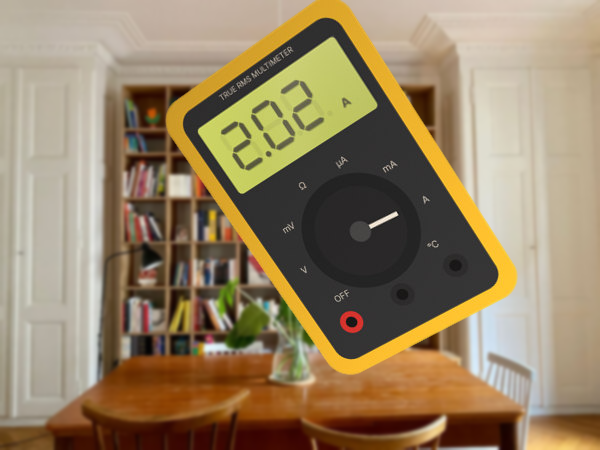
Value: 2.02 A
